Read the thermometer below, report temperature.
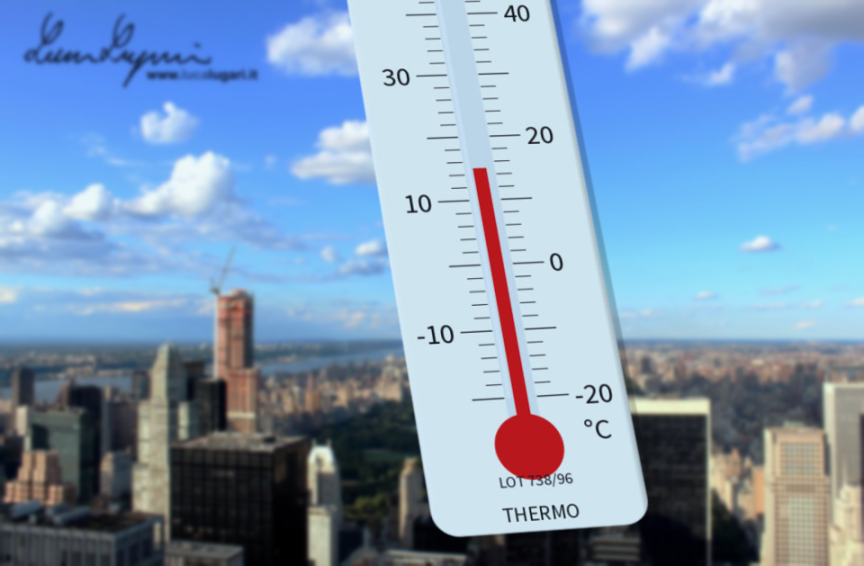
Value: 15 °C
